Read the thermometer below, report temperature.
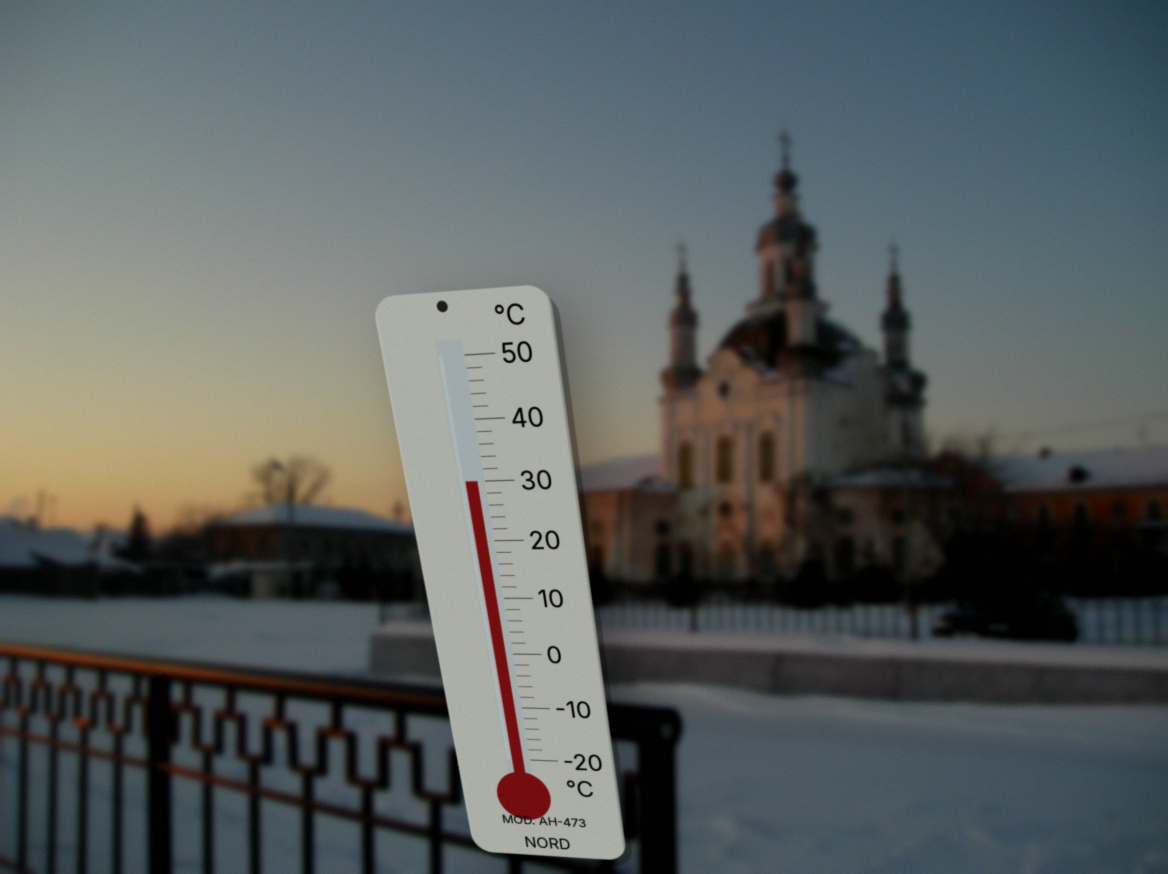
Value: 30 °C
